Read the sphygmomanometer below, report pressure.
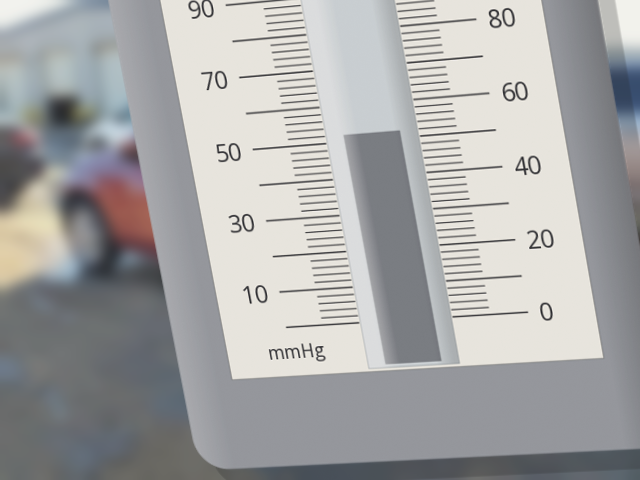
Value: 52 mmHg
